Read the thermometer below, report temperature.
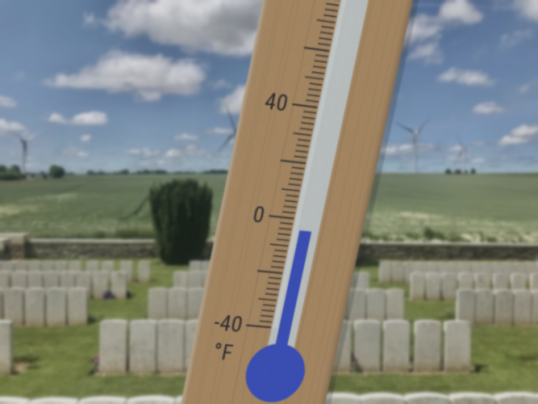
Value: -4 °F
